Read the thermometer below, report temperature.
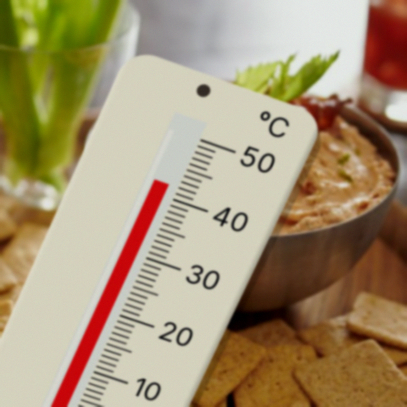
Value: 42 °C
